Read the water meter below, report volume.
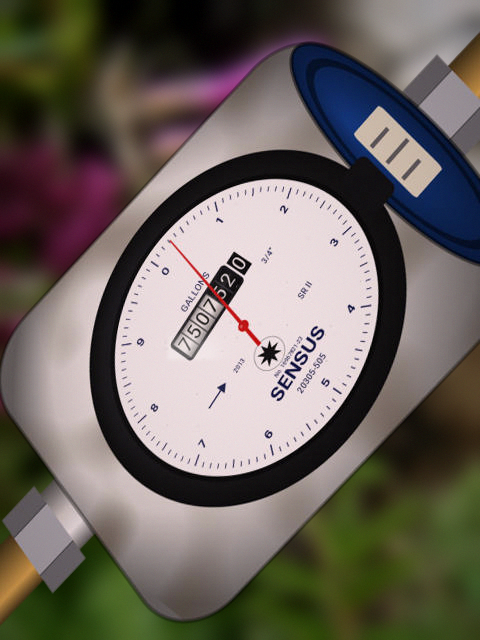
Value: 7507520.3 gal
